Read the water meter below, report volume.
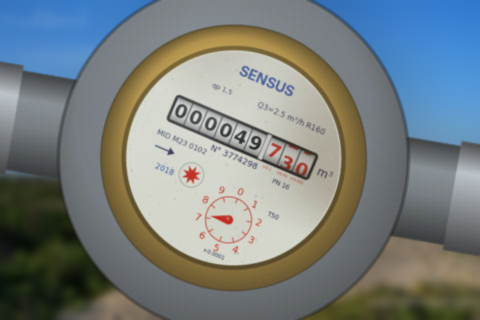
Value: 49.7297 m³
